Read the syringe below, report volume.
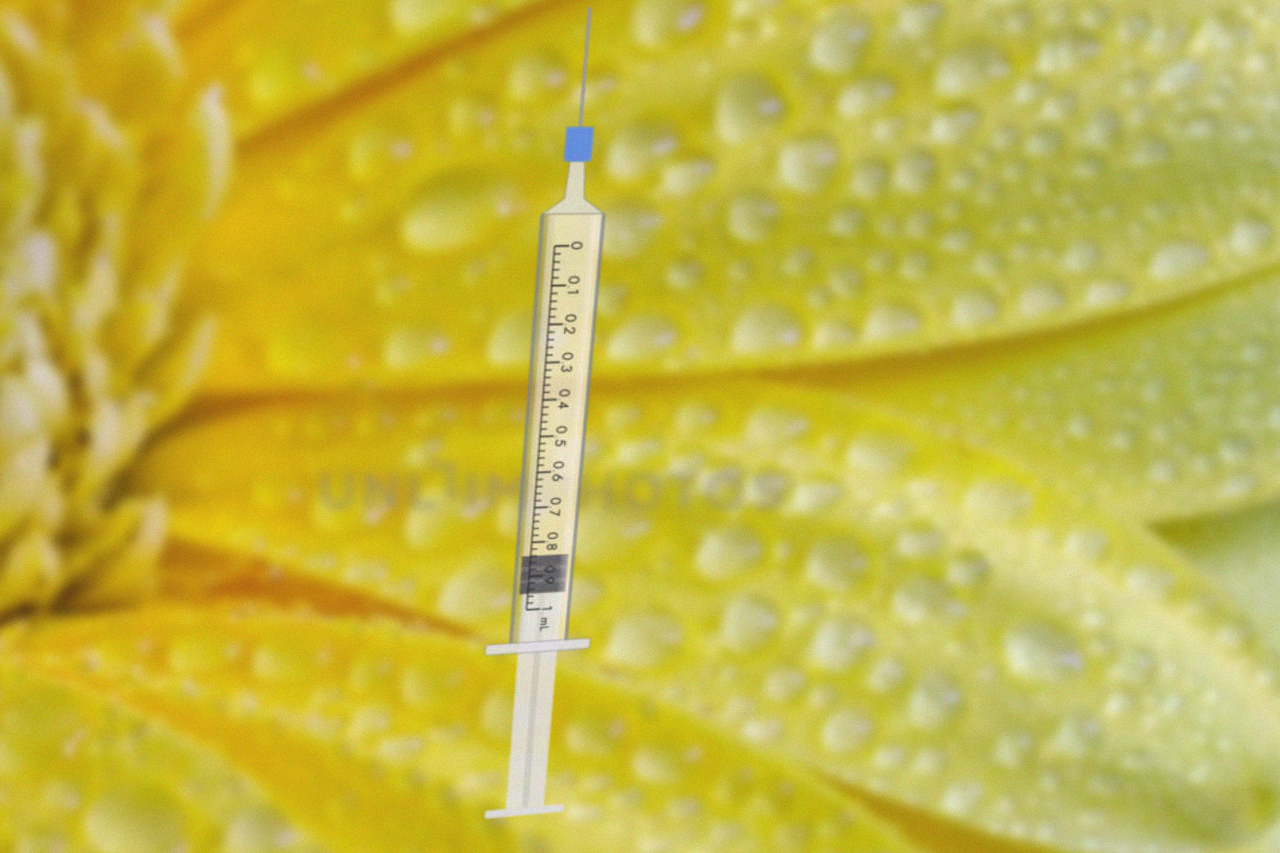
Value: 0.84 mL
